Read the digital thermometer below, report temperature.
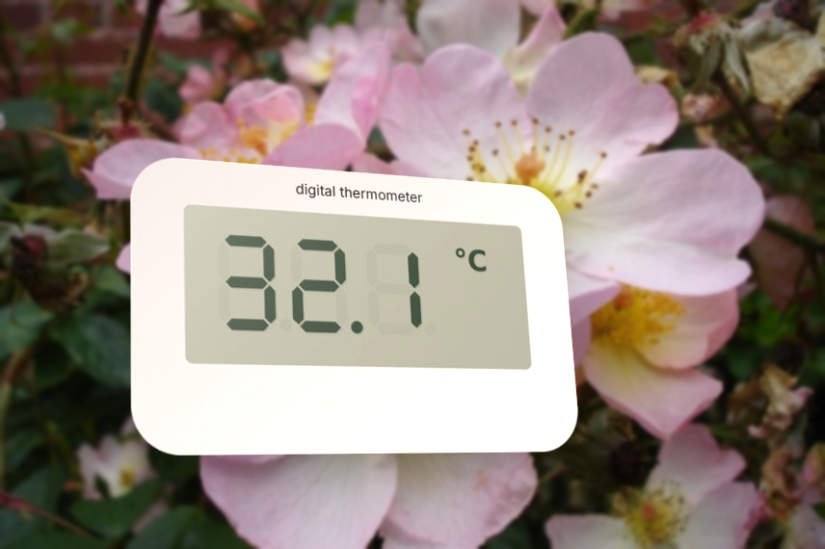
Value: 32.1 °C
